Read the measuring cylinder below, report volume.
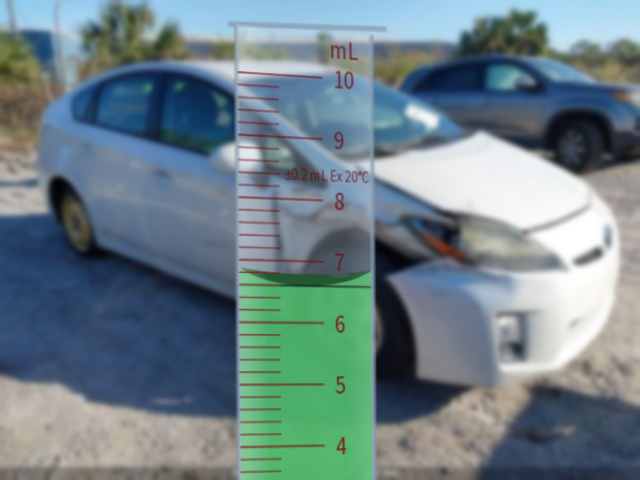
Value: 6.6 mL
